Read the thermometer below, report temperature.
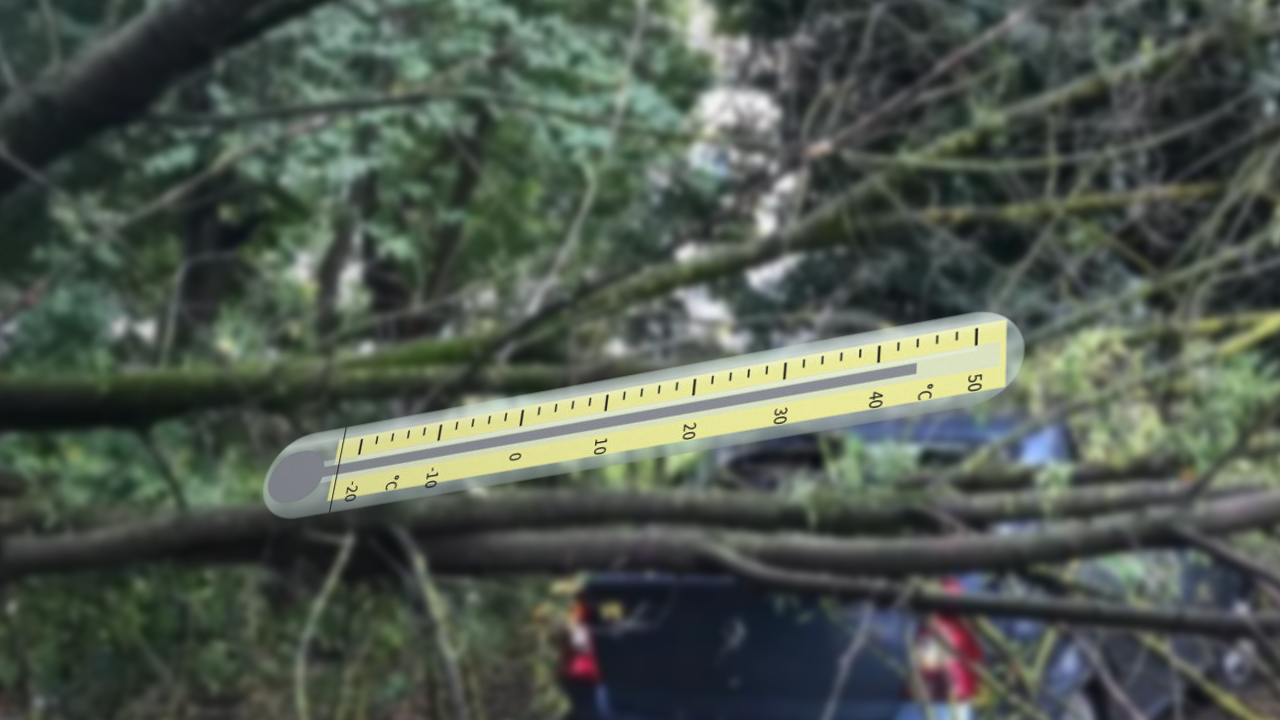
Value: 44 °C
